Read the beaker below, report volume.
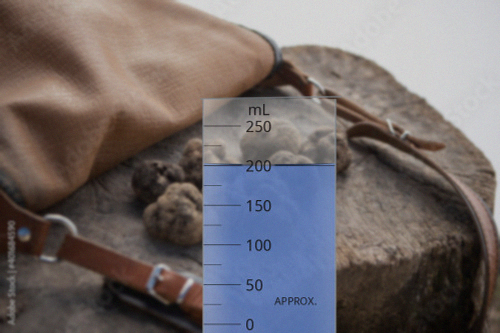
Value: 200 mL
